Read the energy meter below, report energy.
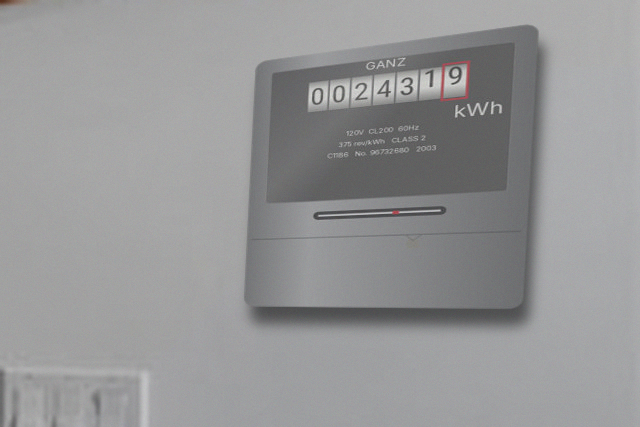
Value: 2431.9 kWh
